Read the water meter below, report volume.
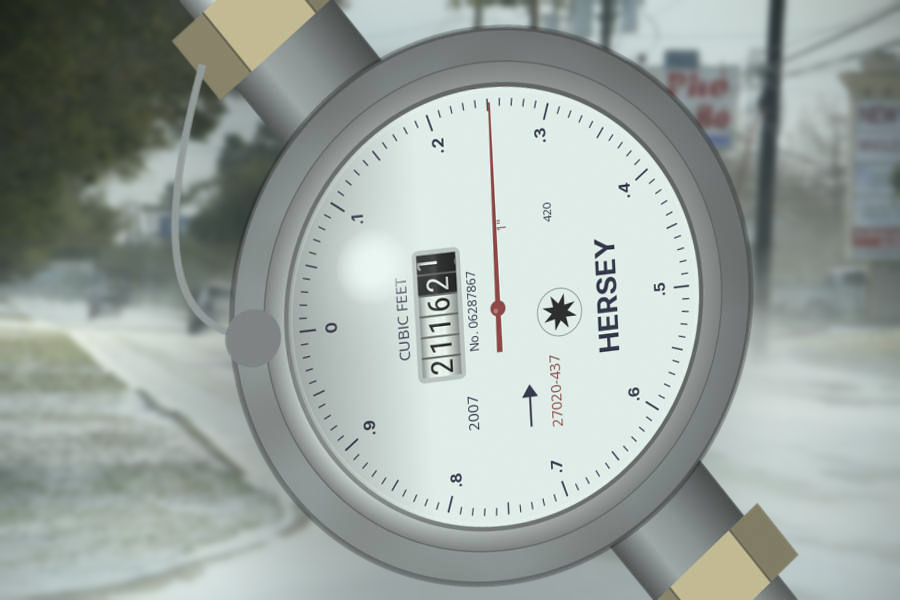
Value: 211621.25 ft³
